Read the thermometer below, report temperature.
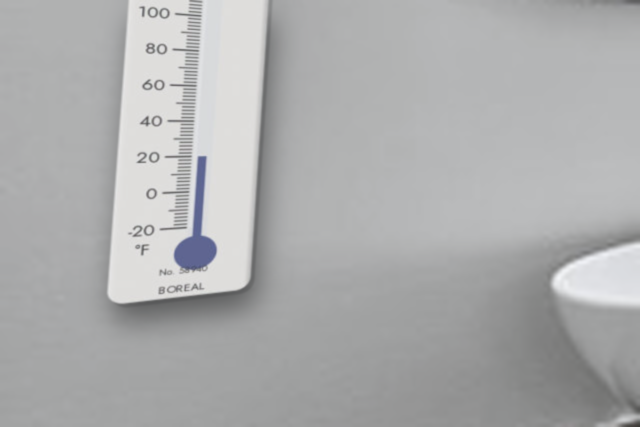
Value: 20 °F
